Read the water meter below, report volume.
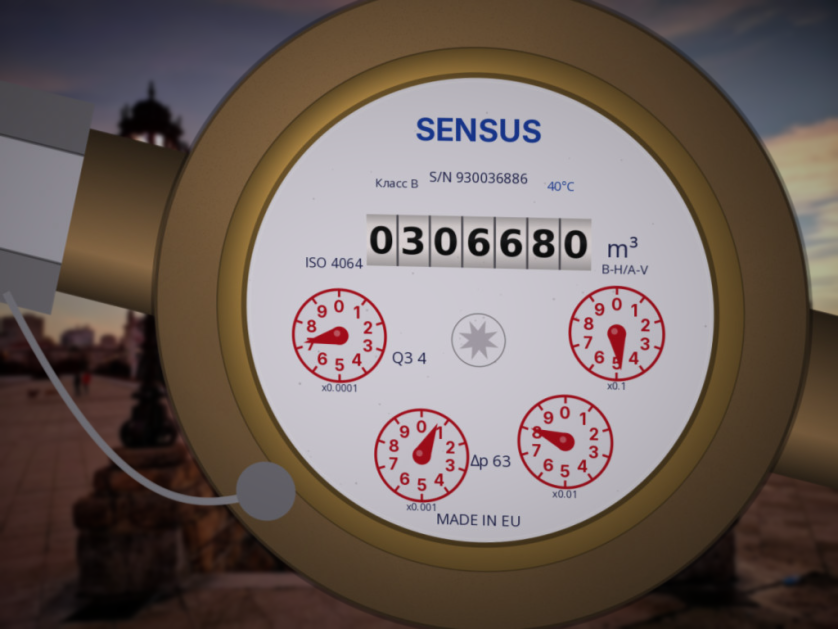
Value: 306680.4807 m³
